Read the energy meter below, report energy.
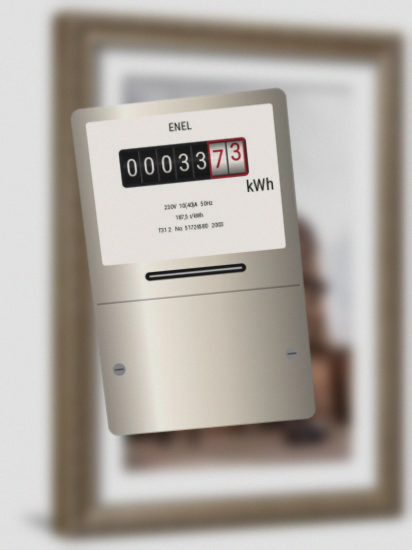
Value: 33.73 kWh
